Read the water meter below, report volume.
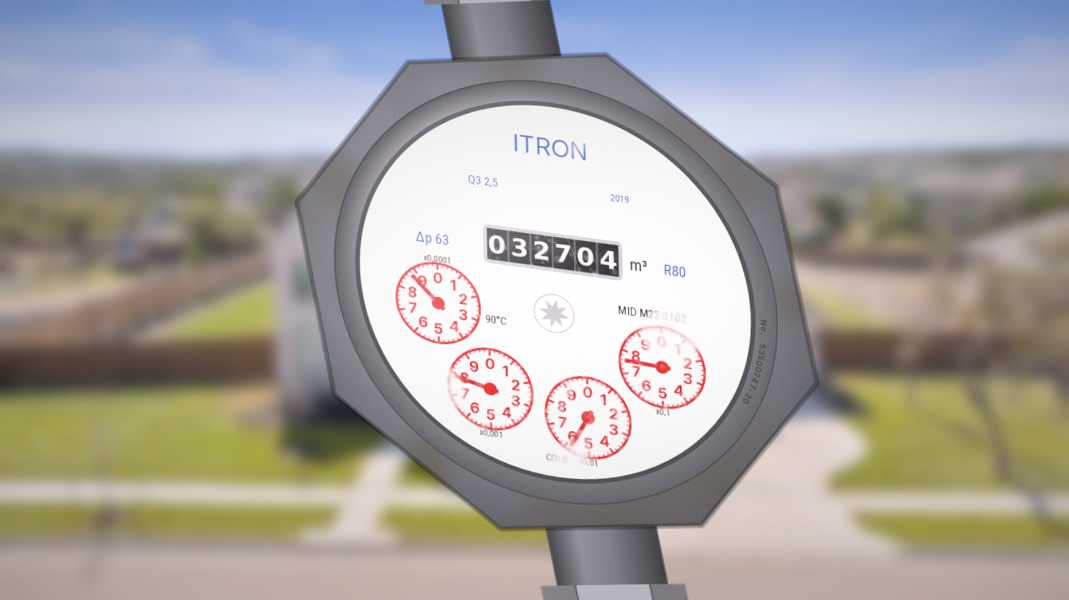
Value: 32704.7578 m³
